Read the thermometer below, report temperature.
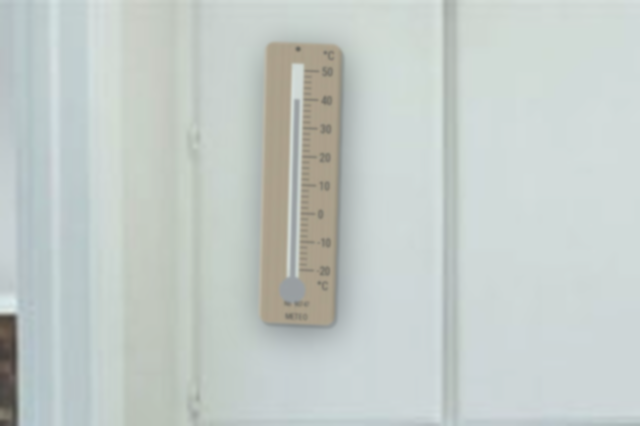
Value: 40 °C
